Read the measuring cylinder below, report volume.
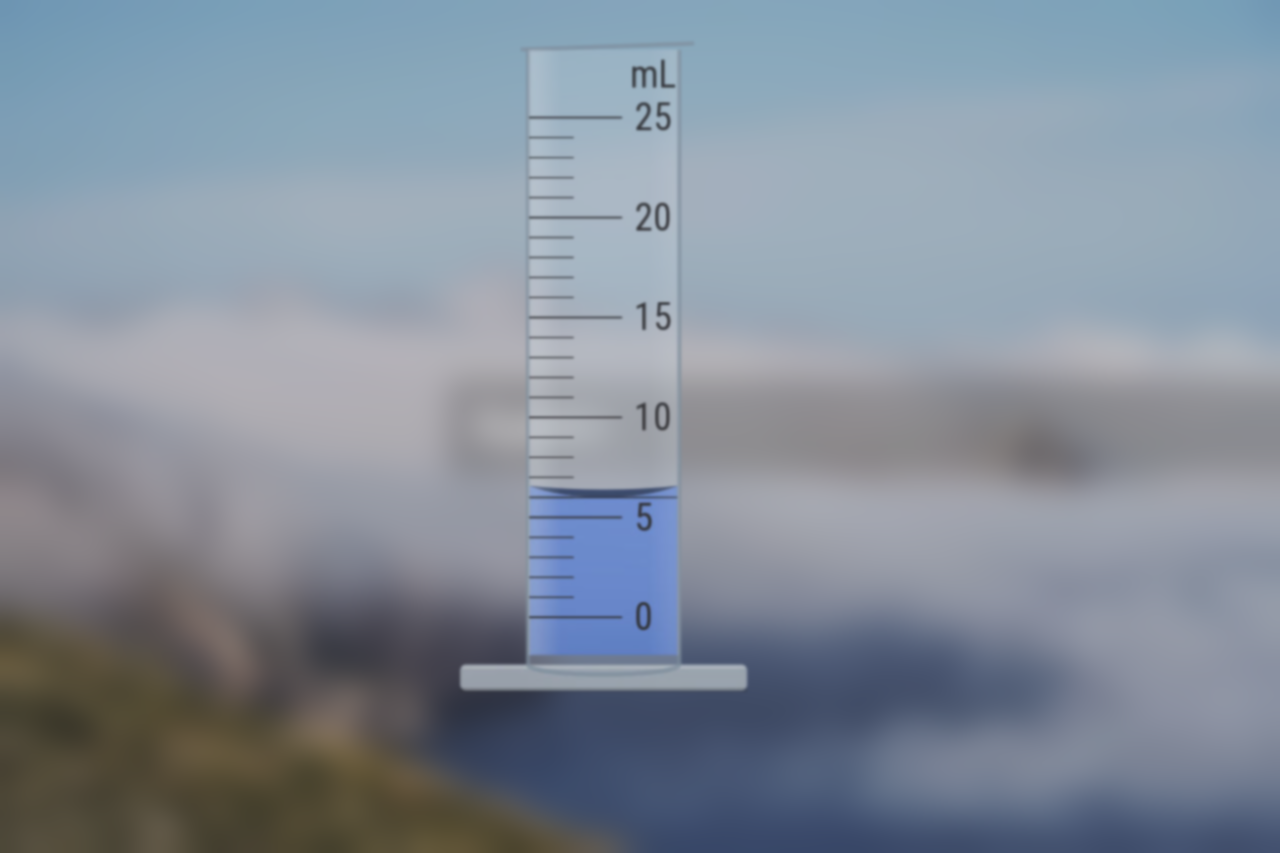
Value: 6 mL
